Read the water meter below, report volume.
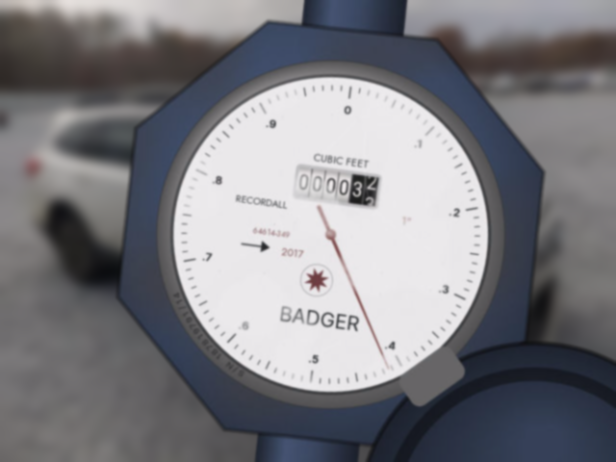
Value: 32.41 ft³
